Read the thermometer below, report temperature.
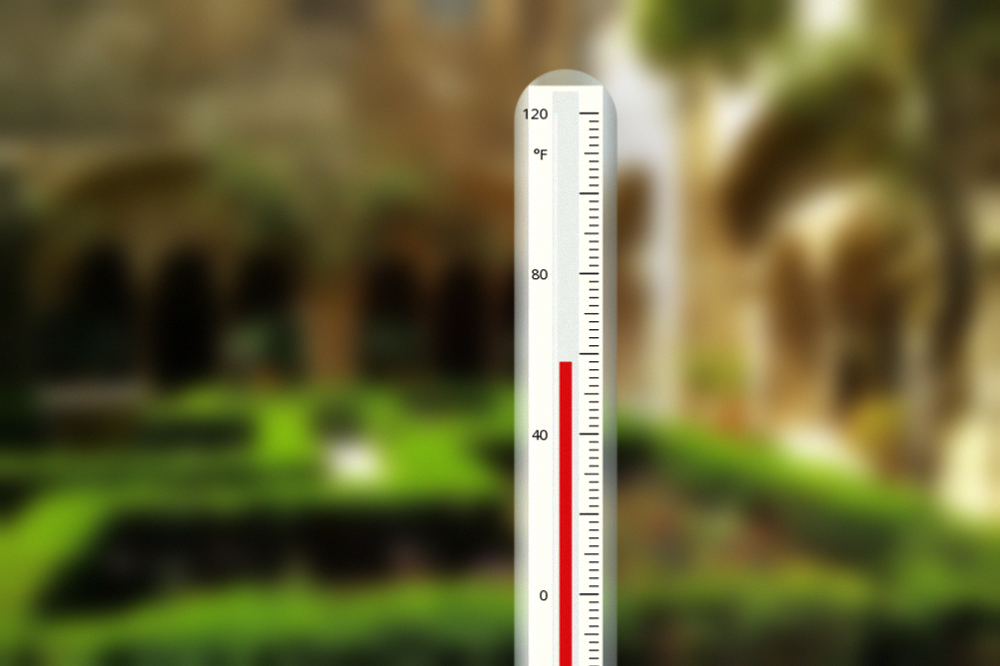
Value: 58 °F
